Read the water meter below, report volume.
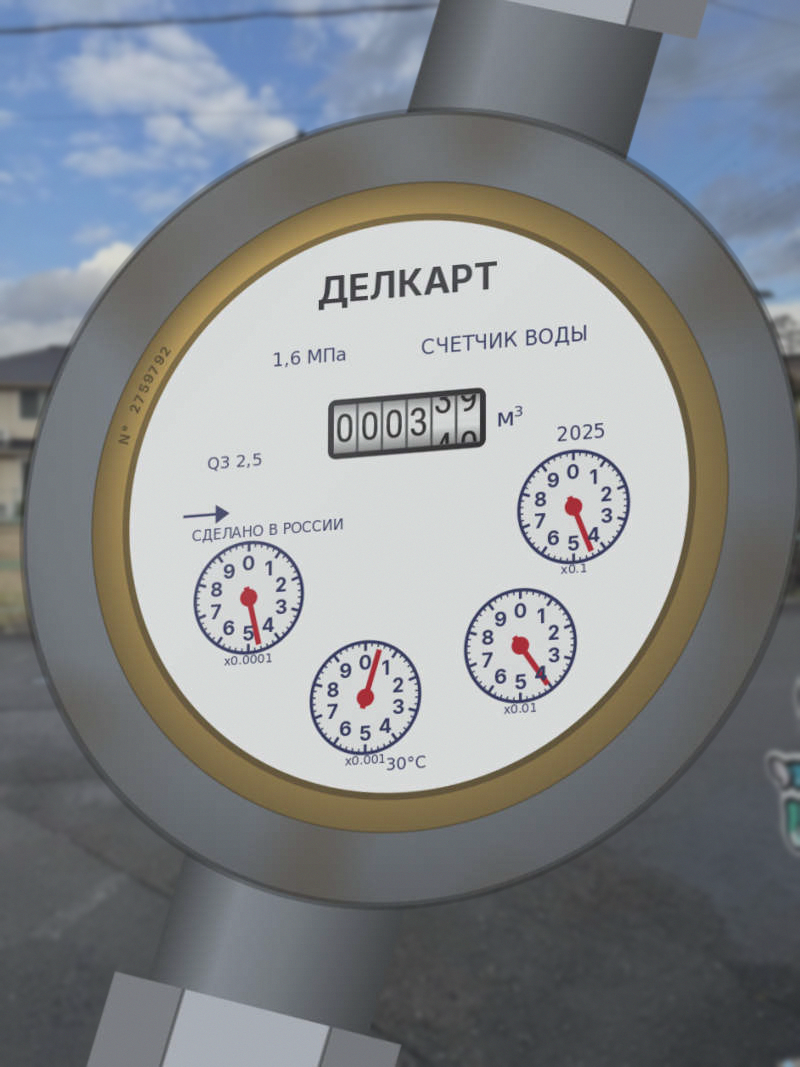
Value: 339.4404 m³
